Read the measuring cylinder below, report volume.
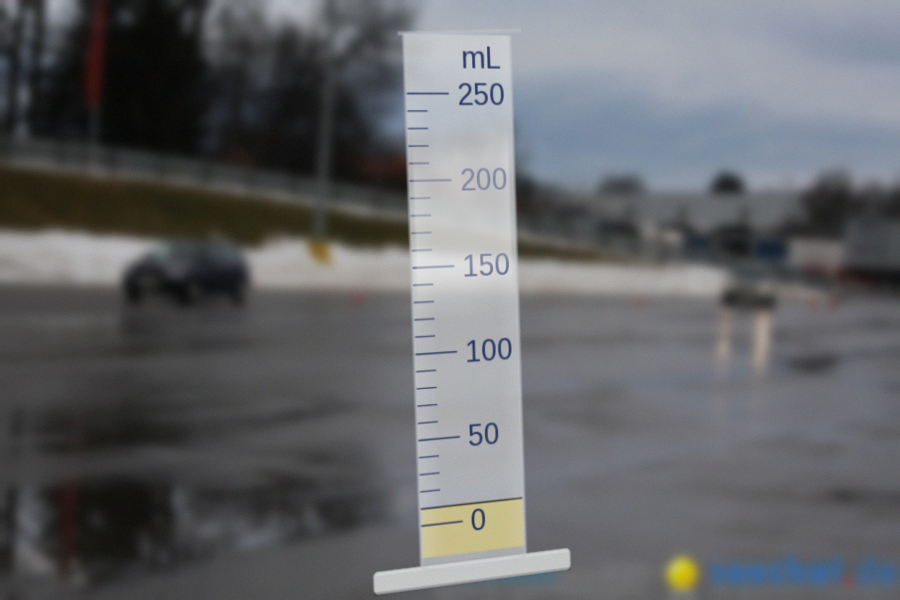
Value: 10 mL
